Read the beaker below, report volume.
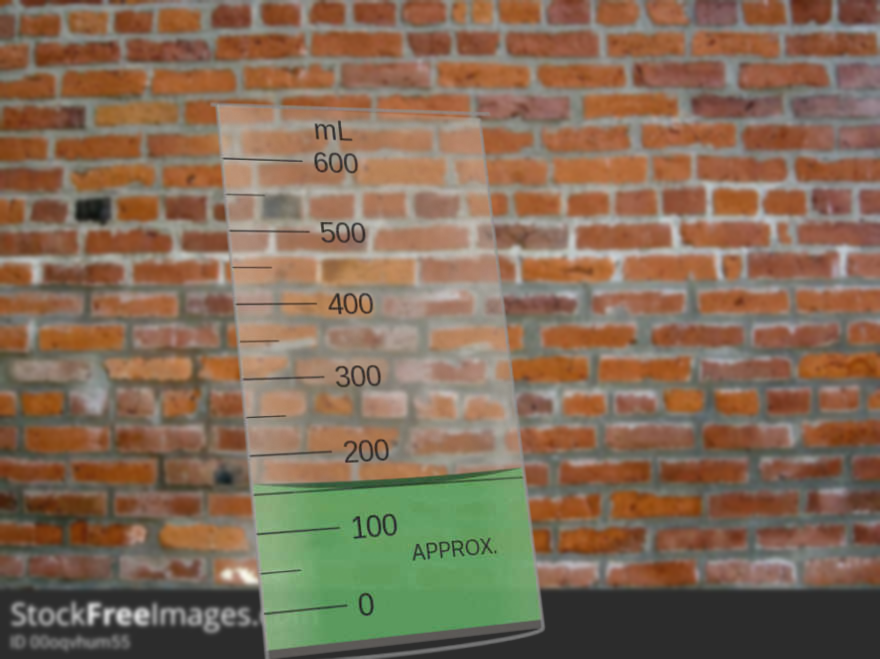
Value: 150 mL
